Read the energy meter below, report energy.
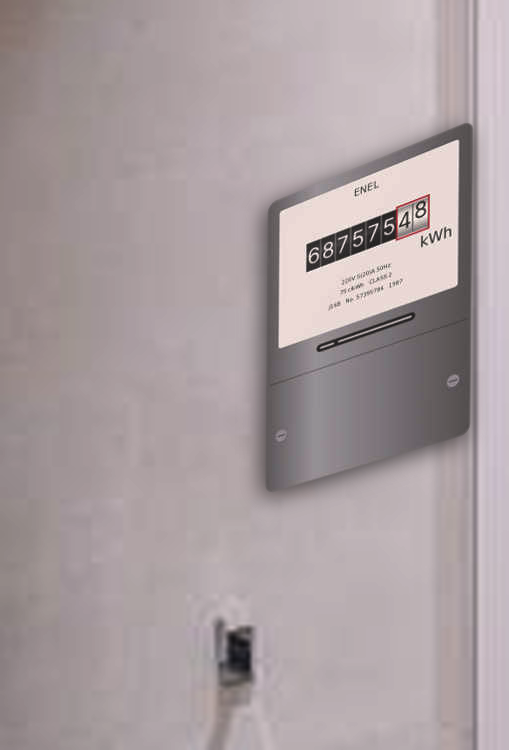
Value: 687575.48 kWh
